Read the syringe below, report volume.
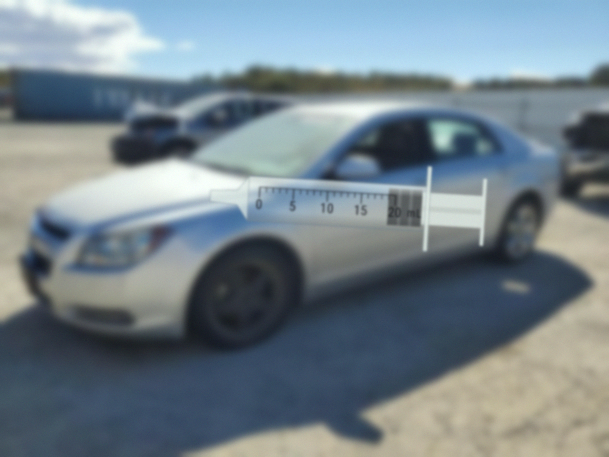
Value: 19 mL
